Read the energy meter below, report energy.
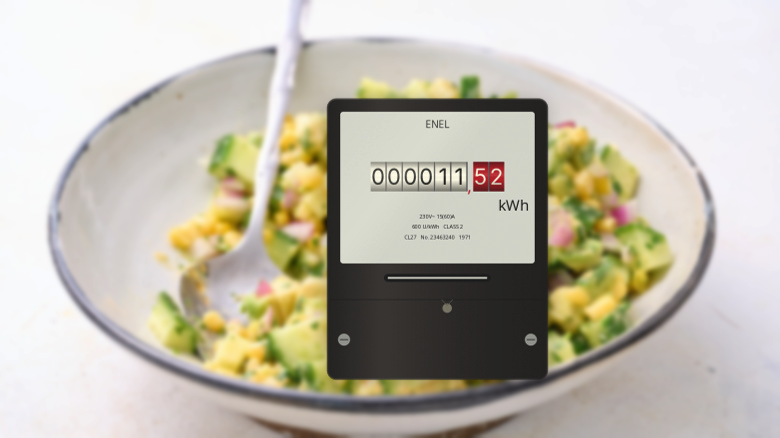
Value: 11.52 kWh
